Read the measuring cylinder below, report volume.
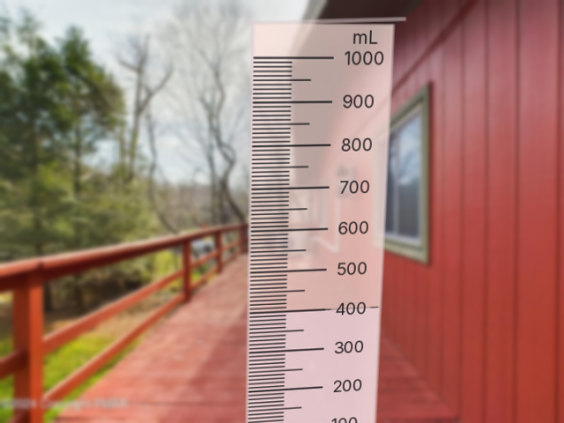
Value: 400 mL
